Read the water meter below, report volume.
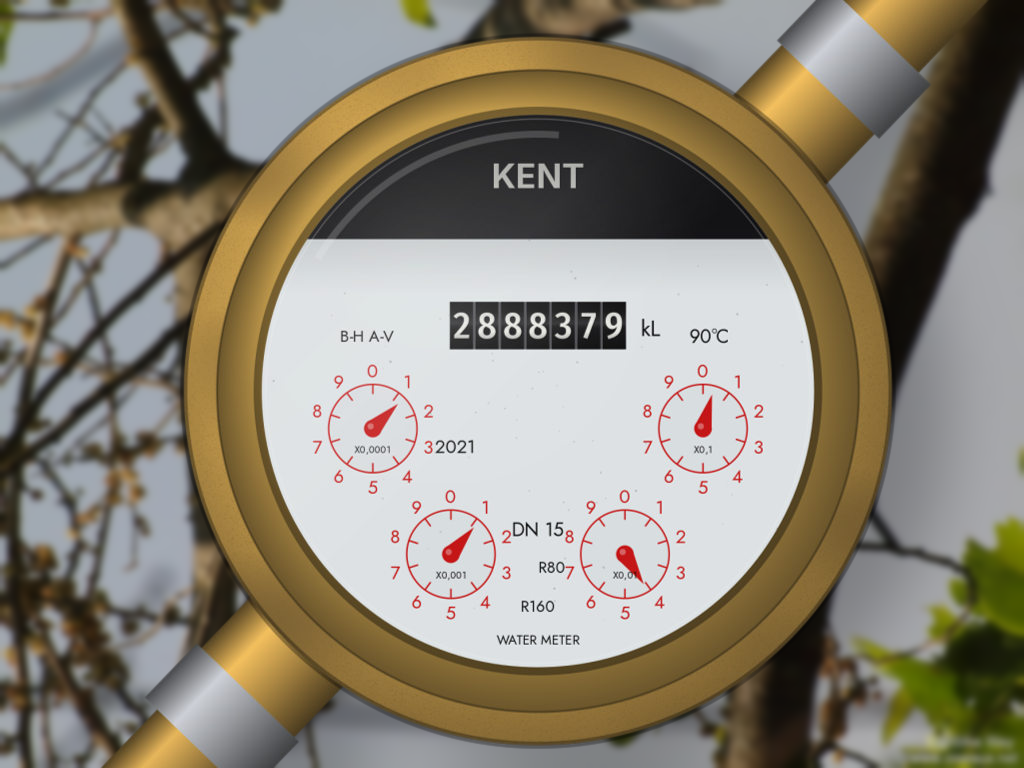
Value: 2888379.0411 kL
